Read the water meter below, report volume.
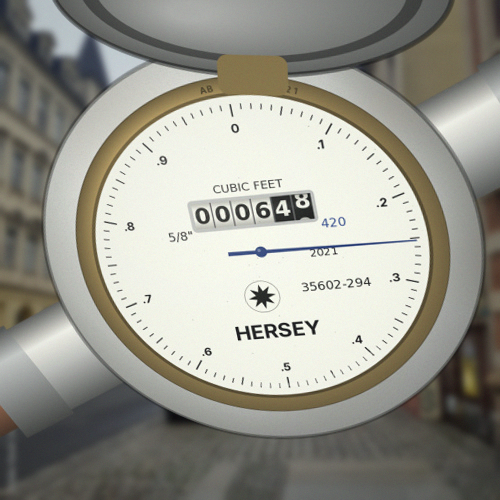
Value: 648.25 ft³
